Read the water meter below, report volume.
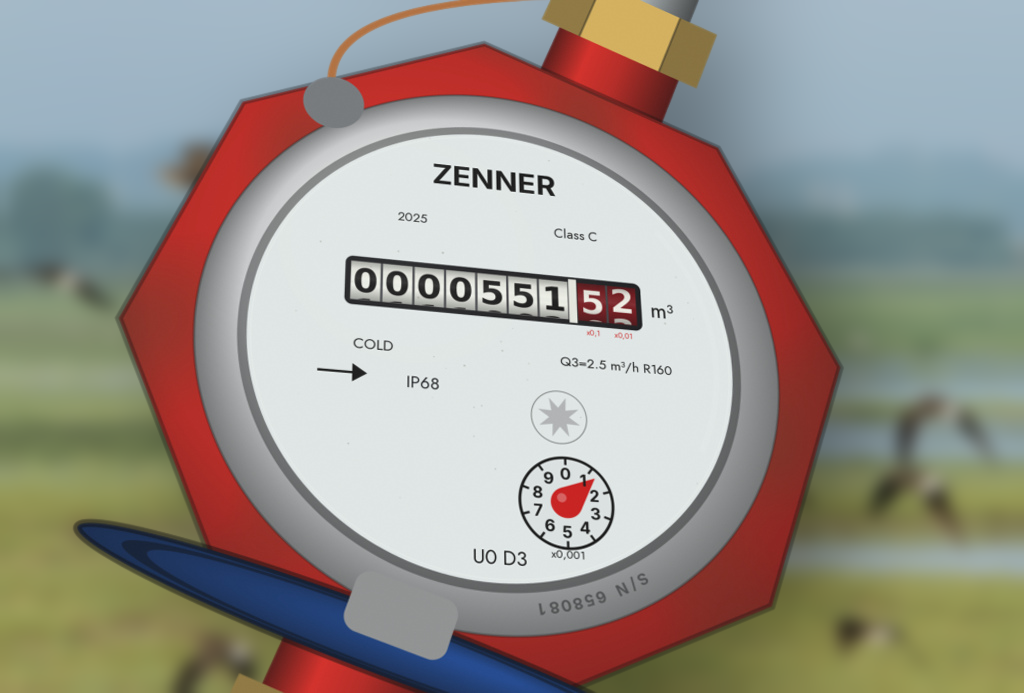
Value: 551.521 m³
